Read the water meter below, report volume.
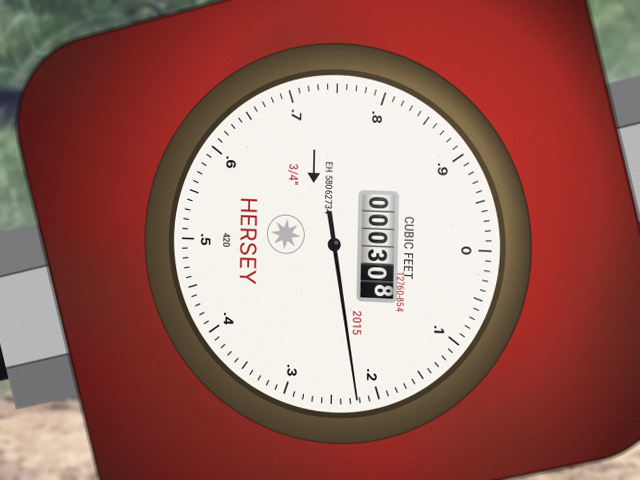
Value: 308.22 ft³
